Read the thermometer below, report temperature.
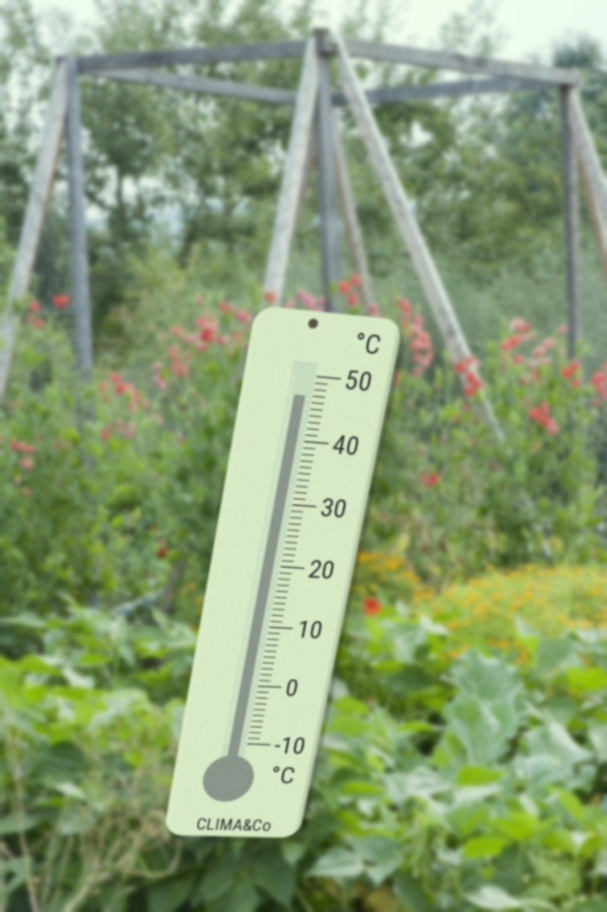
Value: 47 °C
